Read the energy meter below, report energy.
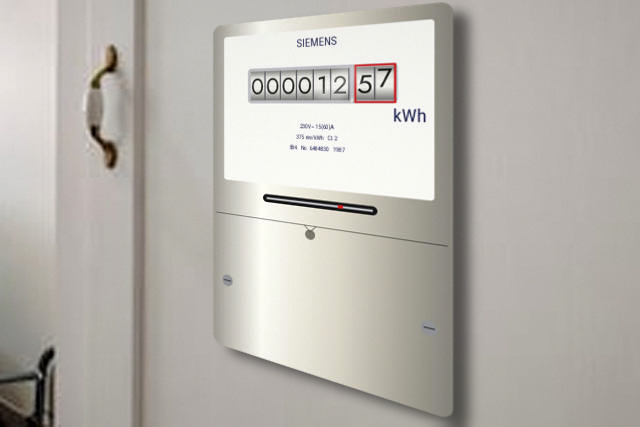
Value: 12.57 kWh
